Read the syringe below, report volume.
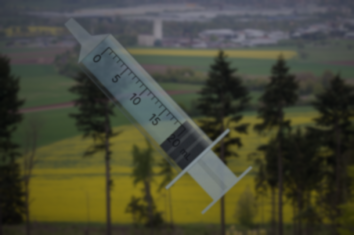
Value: 19 mL
